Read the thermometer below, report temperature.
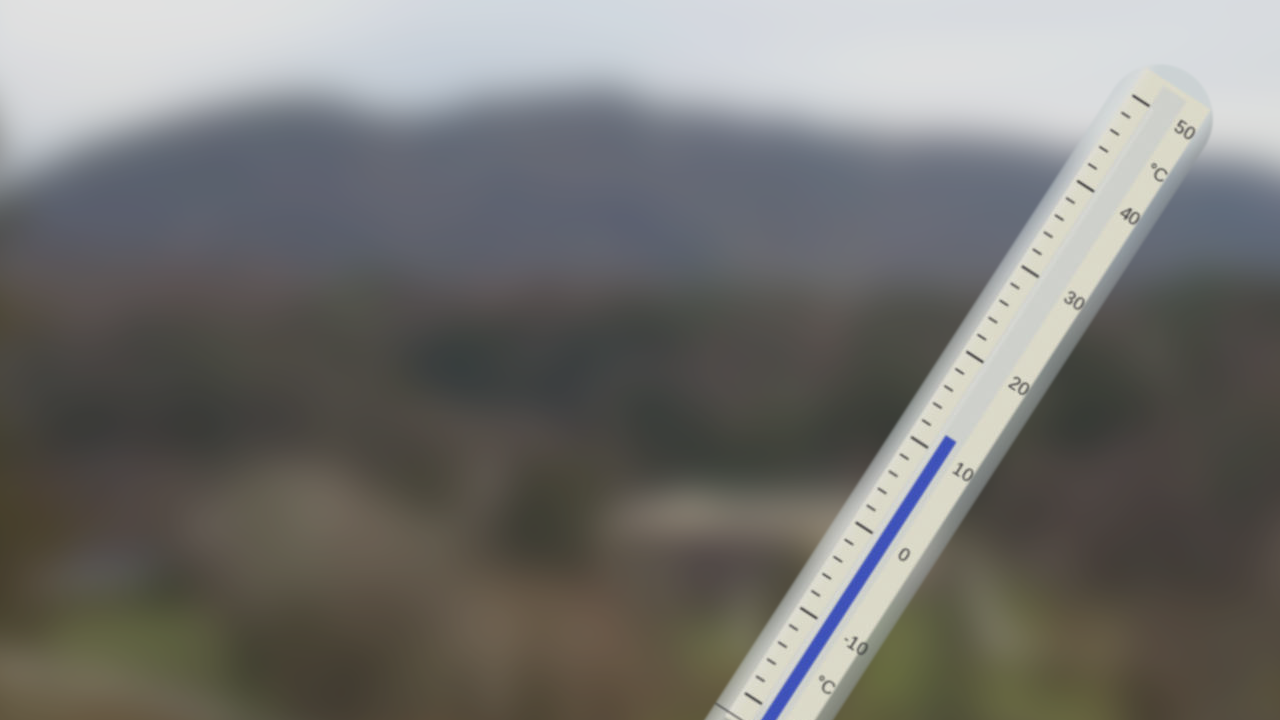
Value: 12 °C
